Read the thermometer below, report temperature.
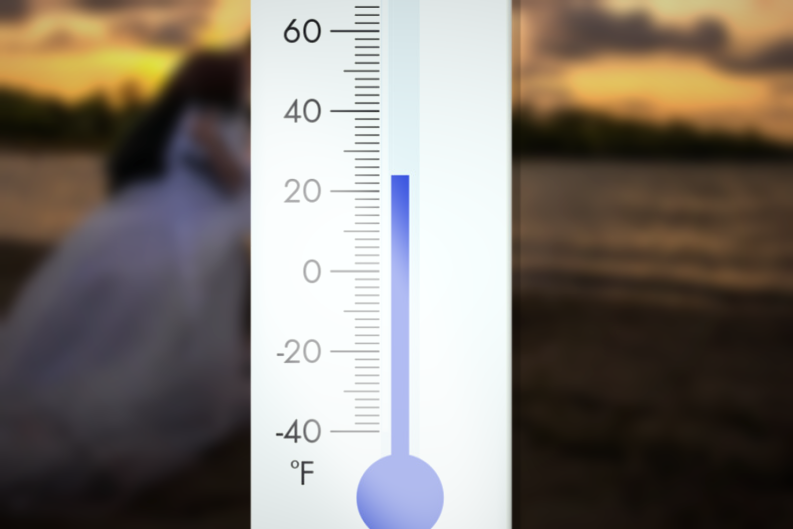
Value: 24 °F
